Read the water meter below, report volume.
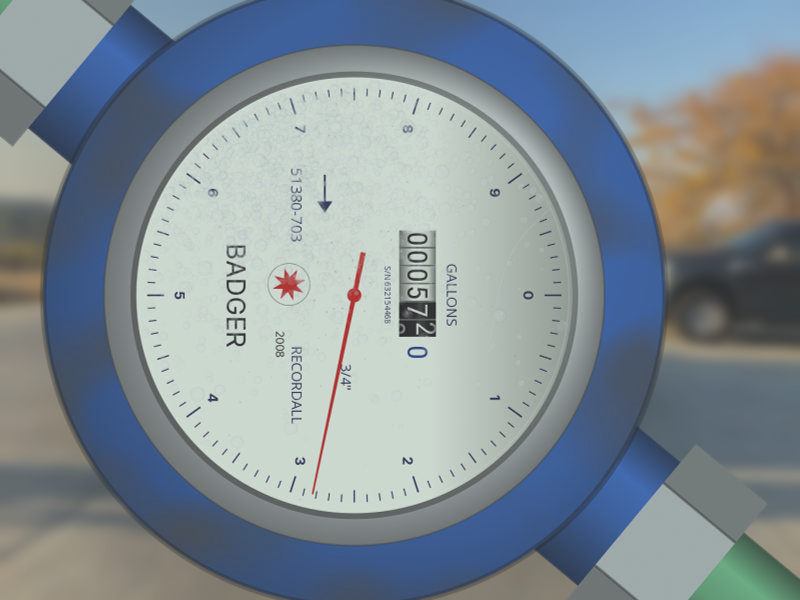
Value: 5722.8 gal
